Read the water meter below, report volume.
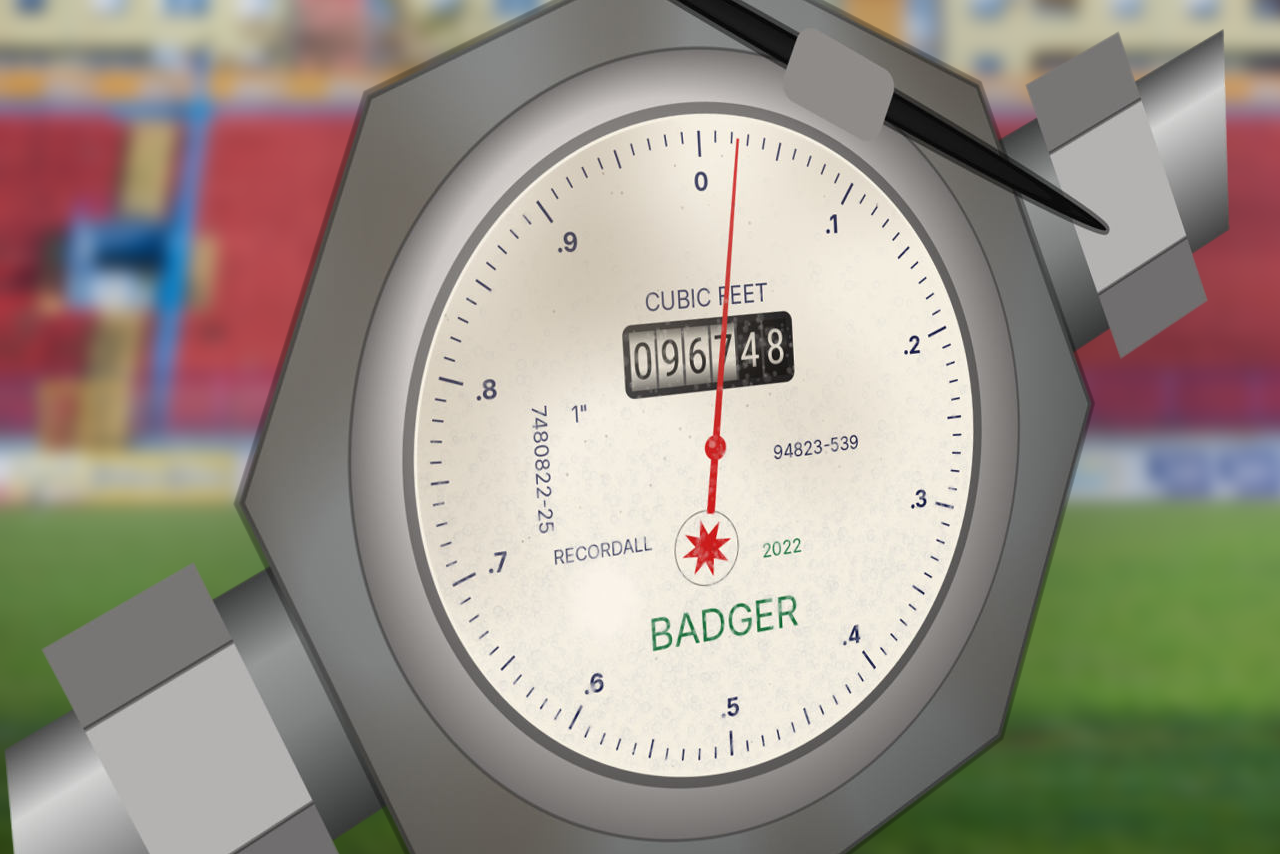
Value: 96748.02 ft³
